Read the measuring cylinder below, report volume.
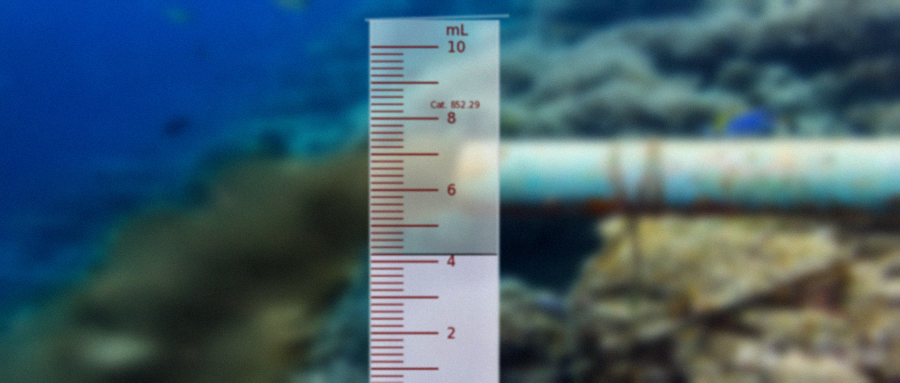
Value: 4.2 mL
